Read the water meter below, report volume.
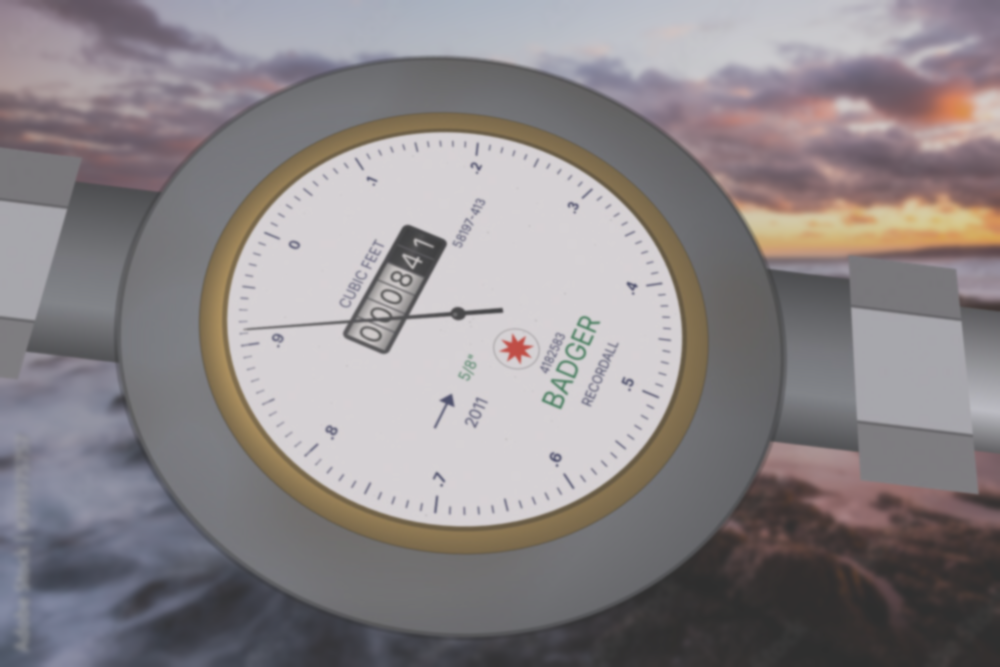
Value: 840.91 ft³
